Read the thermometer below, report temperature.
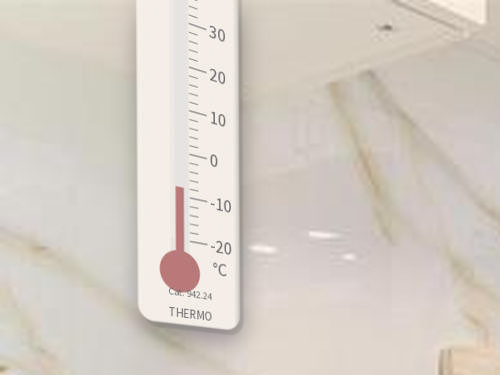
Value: -8 °C
